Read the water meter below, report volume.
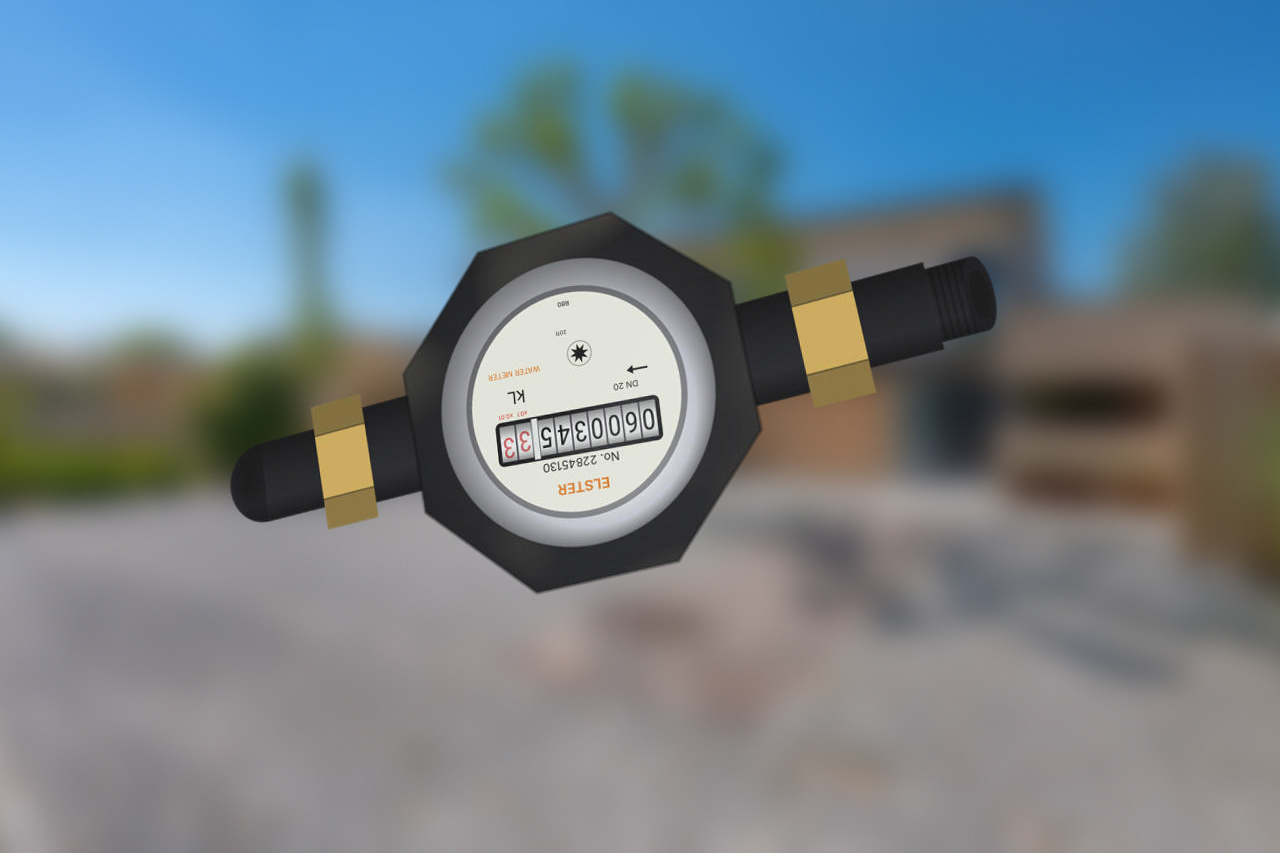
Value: 600345.33 kL
